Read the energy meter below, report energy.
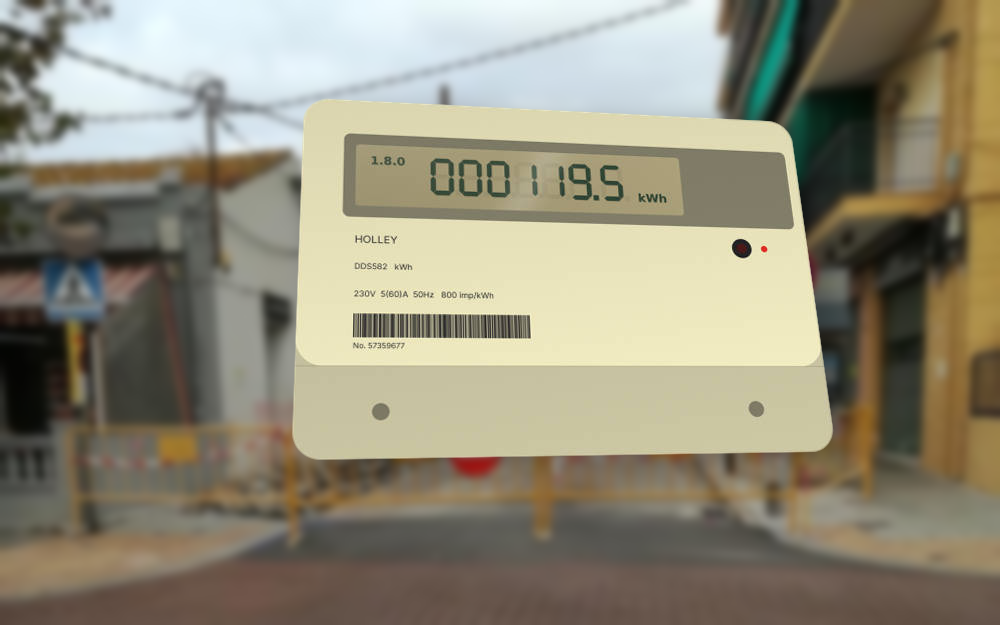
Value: 119.5 kWh
